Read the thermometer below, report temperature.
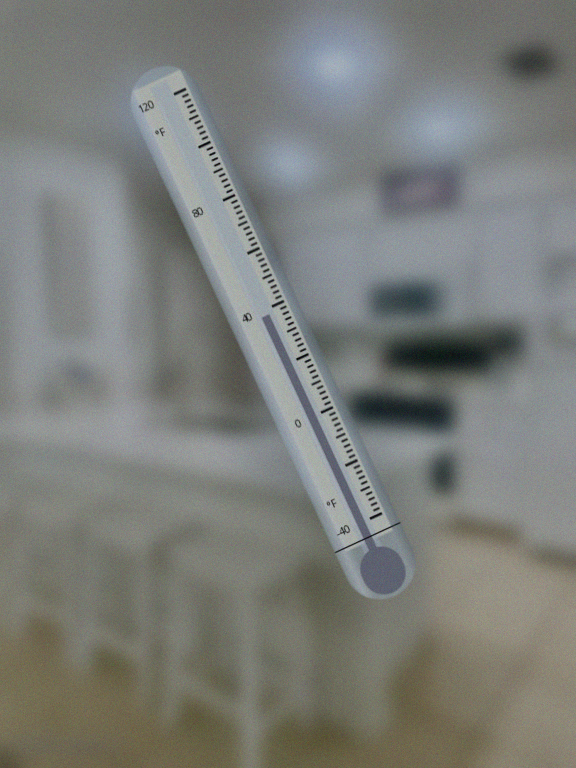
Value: 38 °F
